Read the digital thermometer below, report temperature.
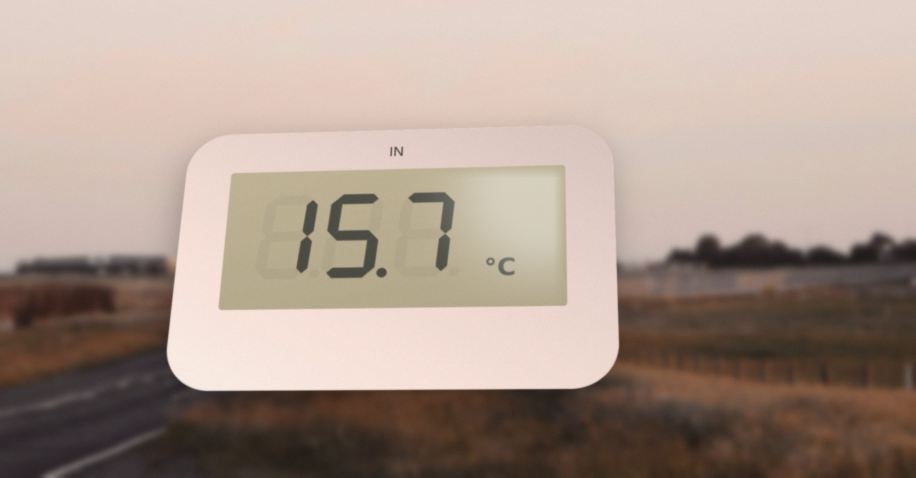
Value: 15.7 °C
